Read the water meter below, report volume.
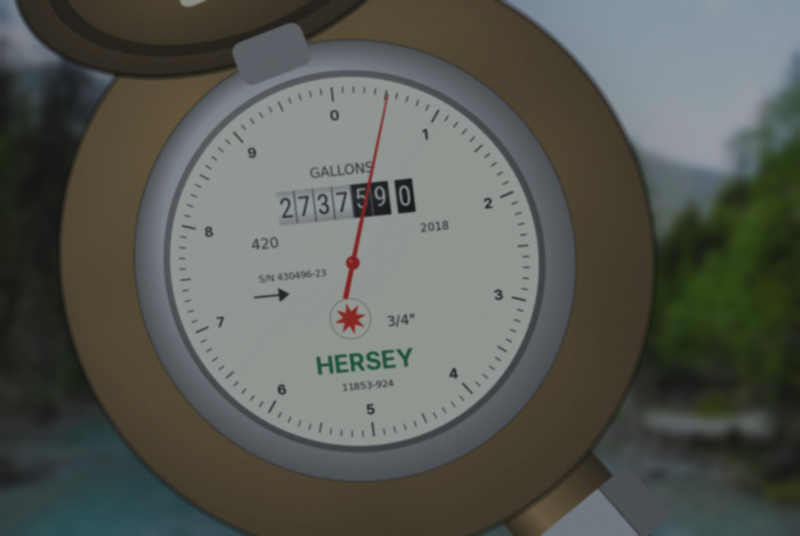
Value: 2737590.5 gal
